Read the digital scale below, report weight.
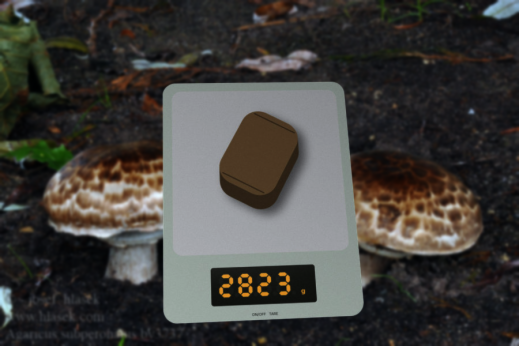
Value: 2823 g
